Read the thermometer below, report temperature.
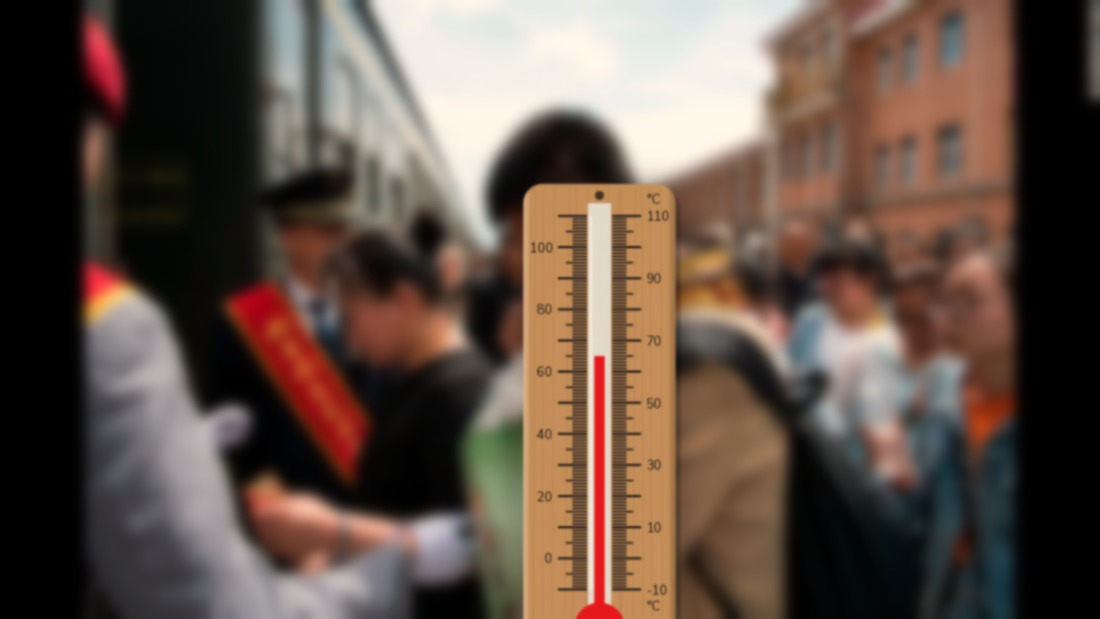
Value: 65 °C
